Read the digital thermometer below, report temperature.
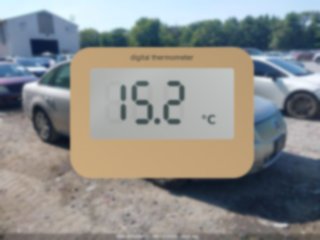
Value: 15.2 °C
